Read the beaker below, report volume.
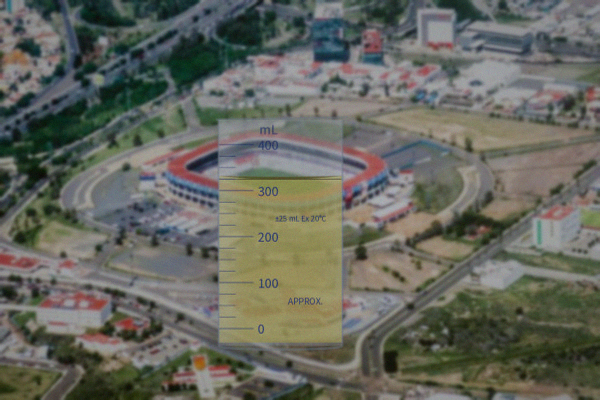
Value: 325 mL
